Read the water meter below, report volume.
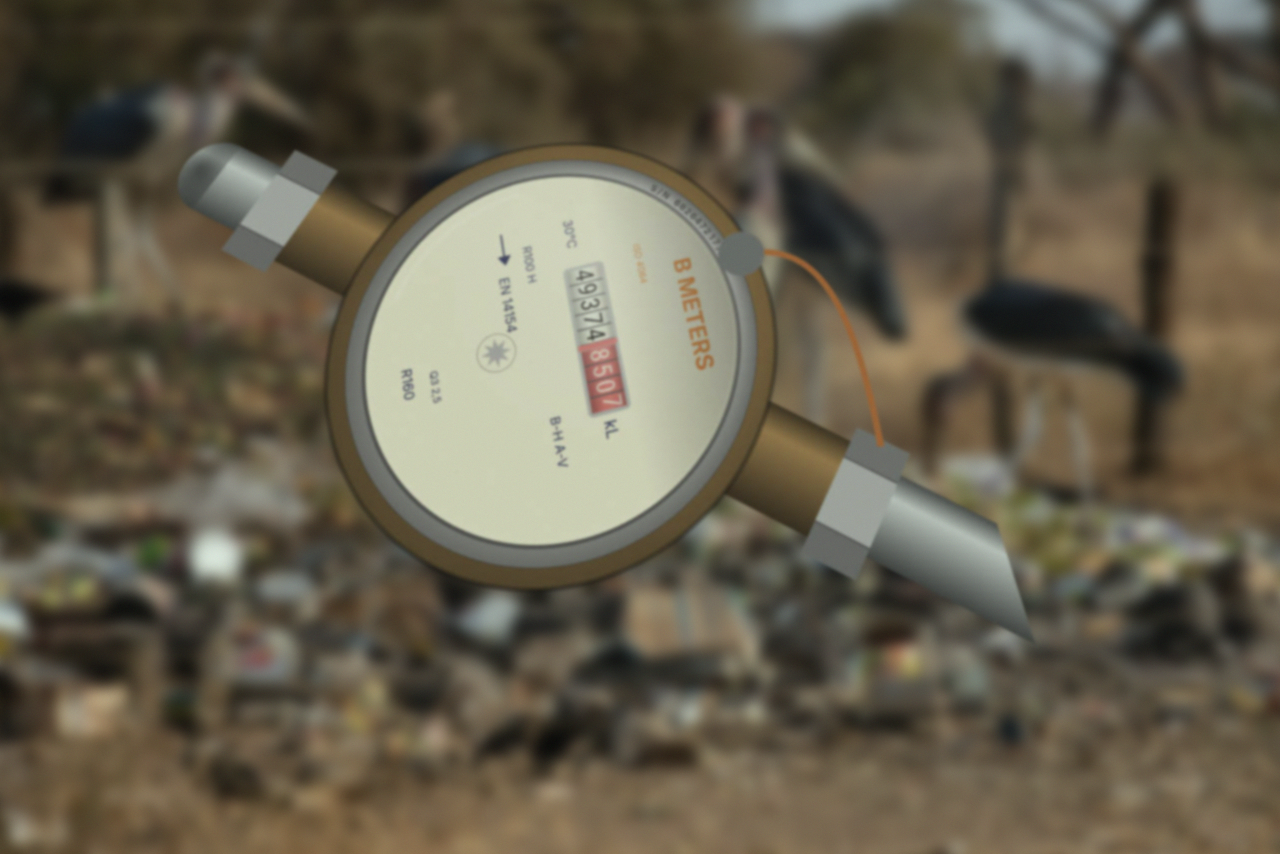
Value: 49374.8507 kL
